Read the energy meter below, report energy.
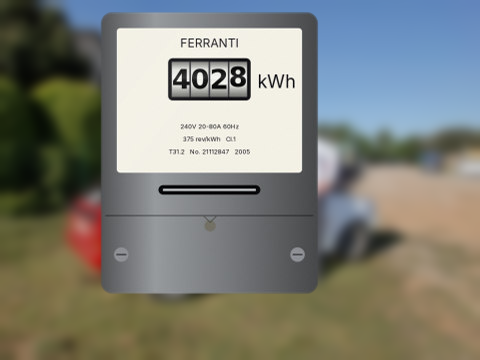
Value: 4028 kWh
